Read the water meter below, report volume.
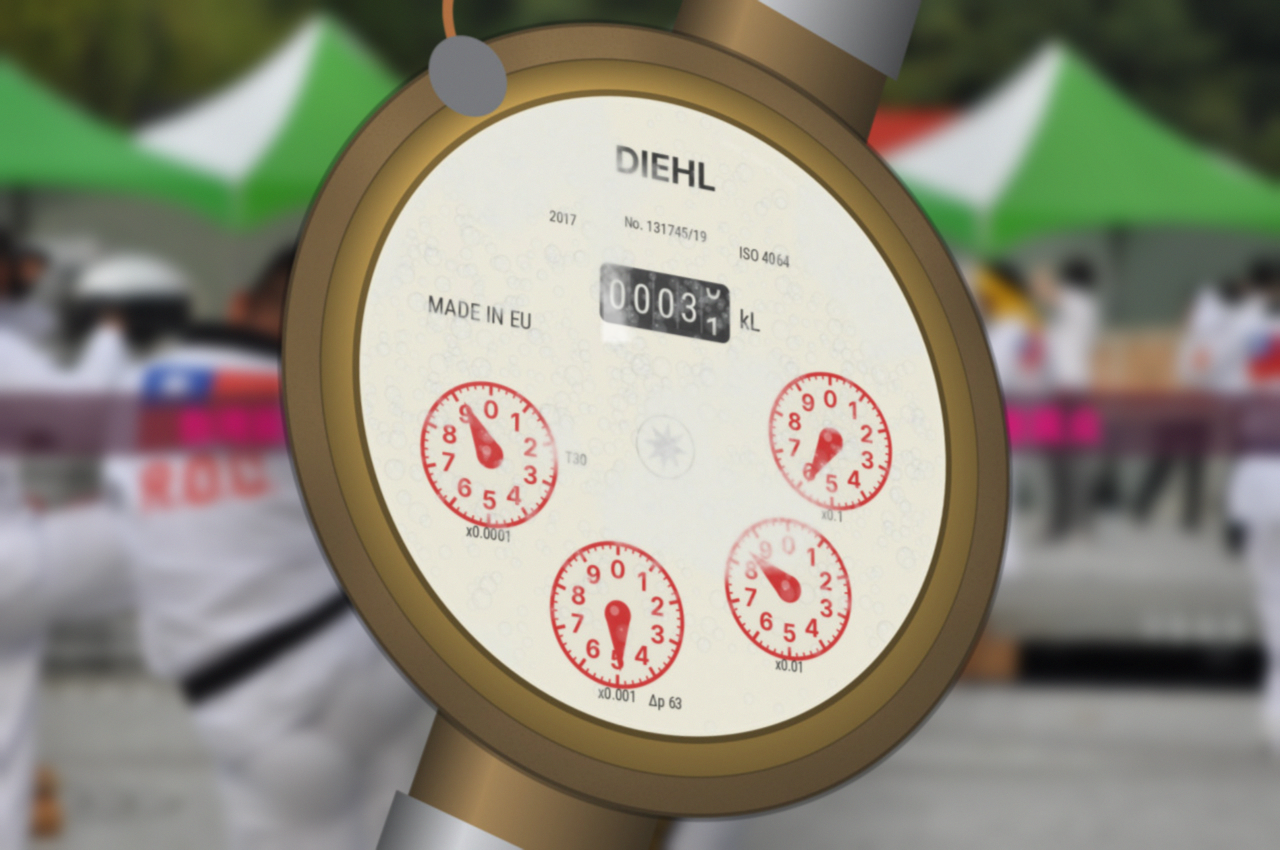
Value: 30.5849 kL
